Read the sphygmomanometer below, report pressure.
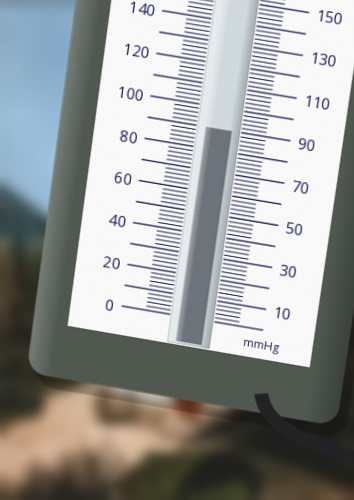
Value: 90 mmHg
